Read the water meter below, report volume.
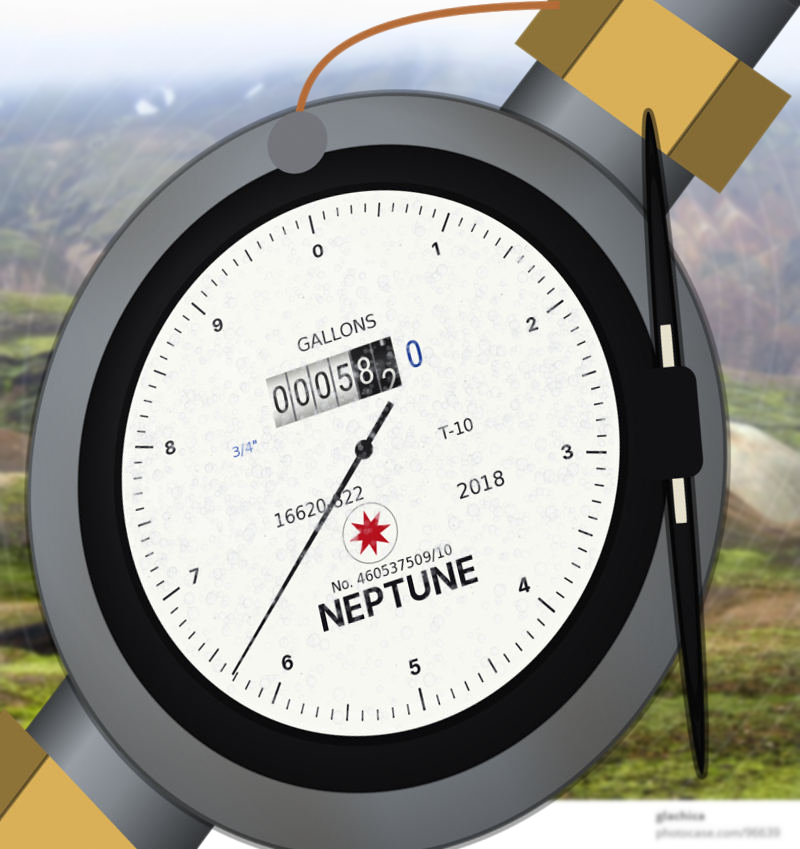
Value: 5816.3 gal
